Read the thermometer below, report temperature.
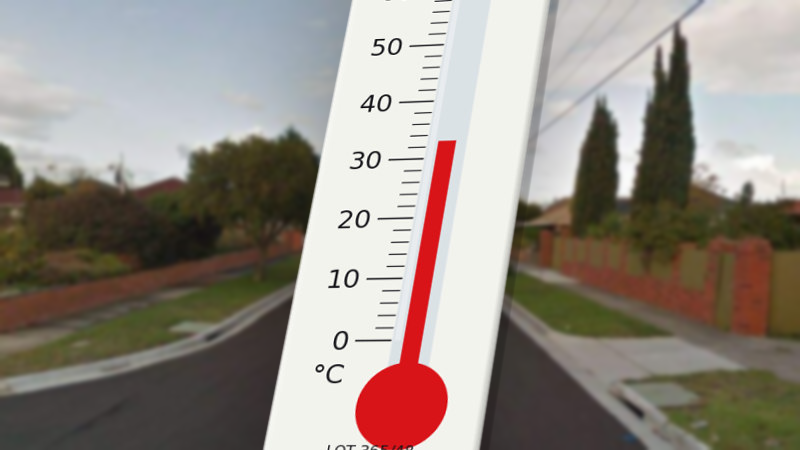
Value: 33 °C
